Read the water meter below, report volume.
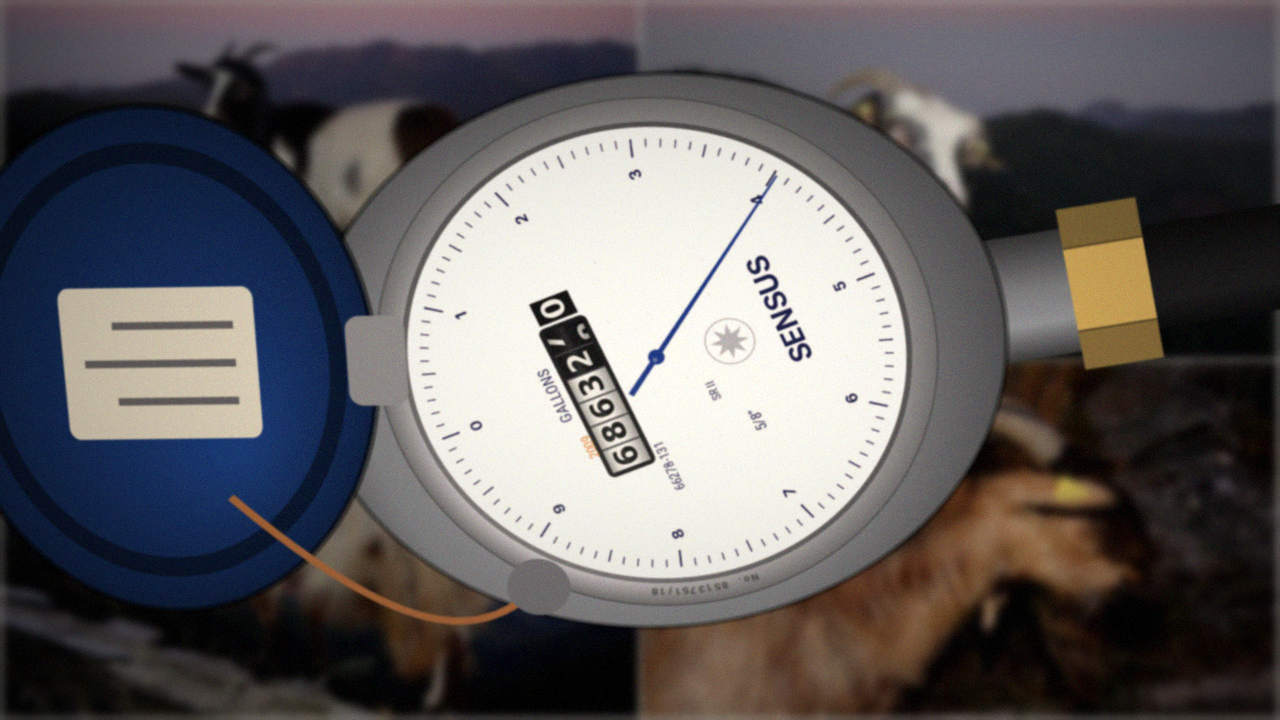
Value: 6863274.0 gal
